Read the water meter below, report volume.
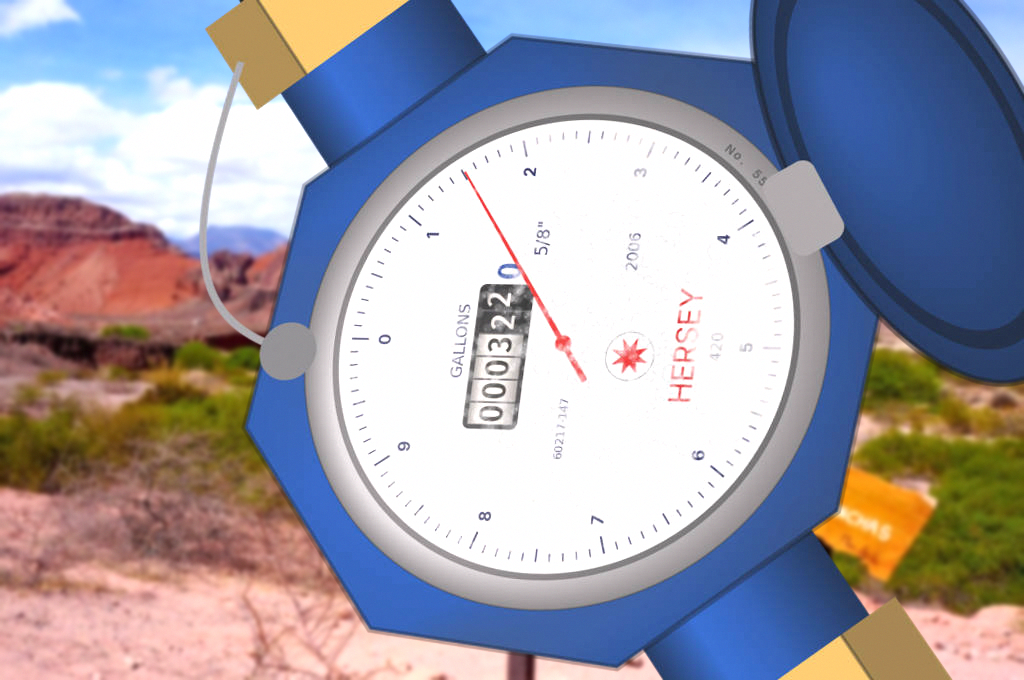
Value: 3221.5 gal
